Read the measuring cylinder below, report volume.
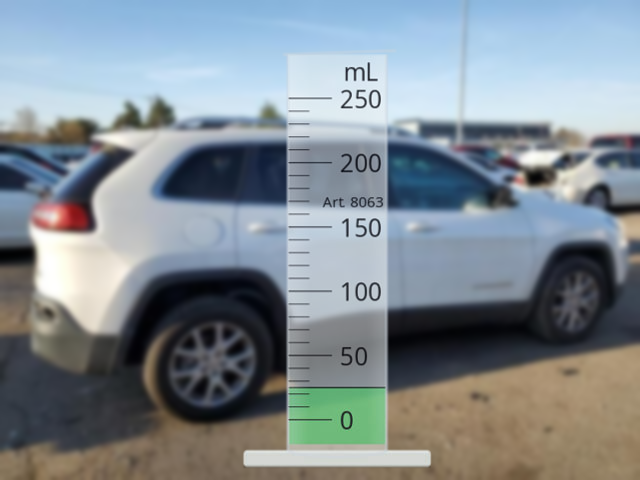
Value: 25 mL
